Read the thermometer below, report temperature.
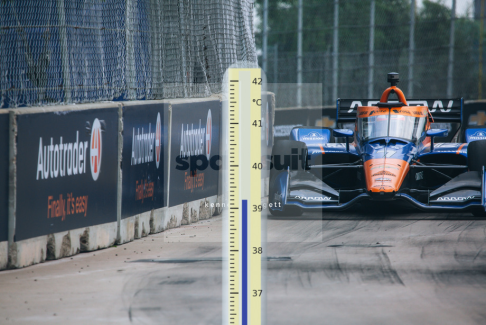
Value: 39.2 °C
